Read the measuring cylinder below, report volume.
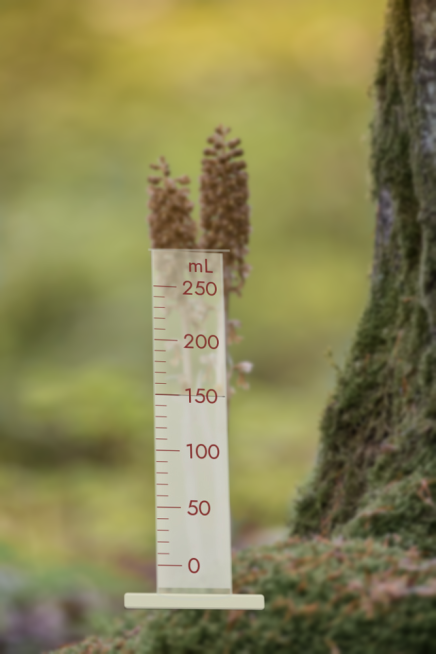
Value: 150 mL
